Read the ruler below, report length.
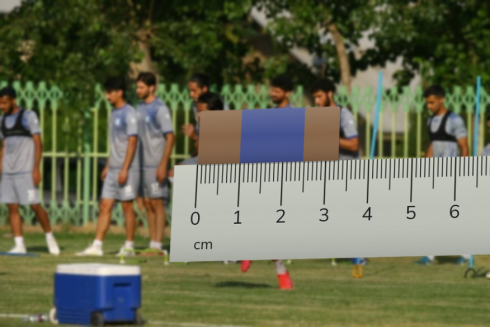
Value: 3.3 cm
